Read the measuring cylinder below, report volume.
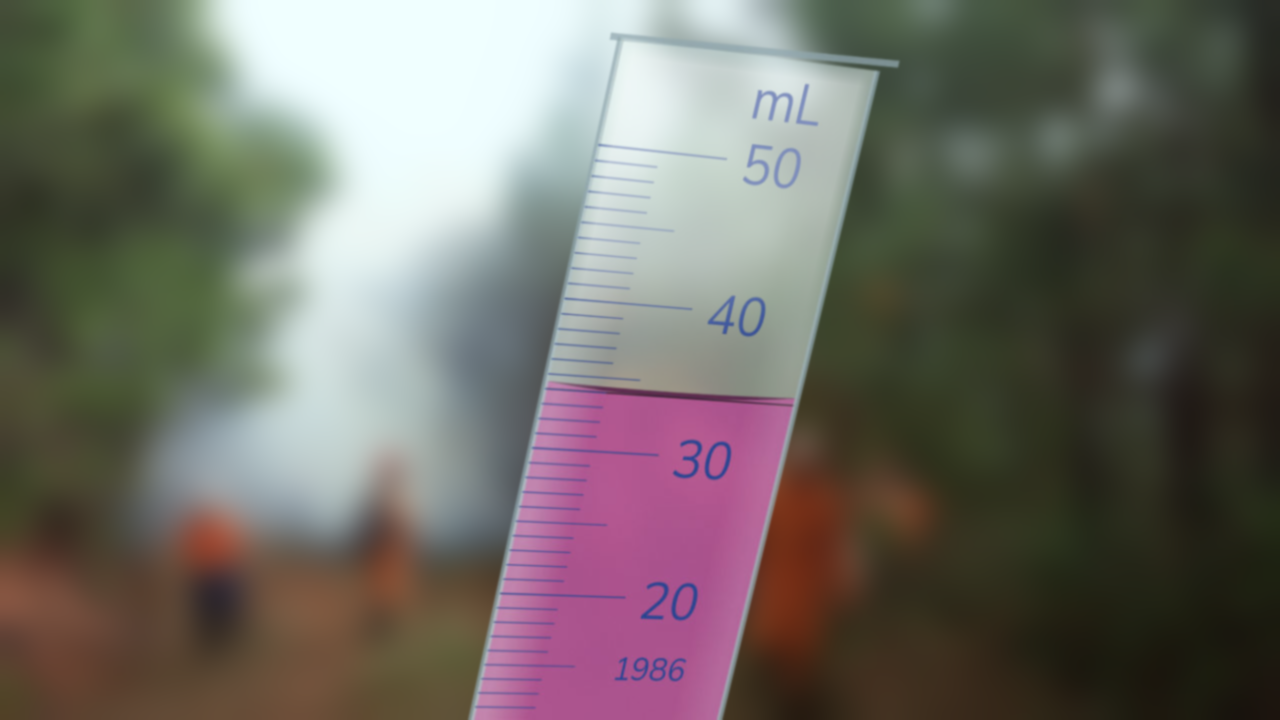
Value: 34 mL
